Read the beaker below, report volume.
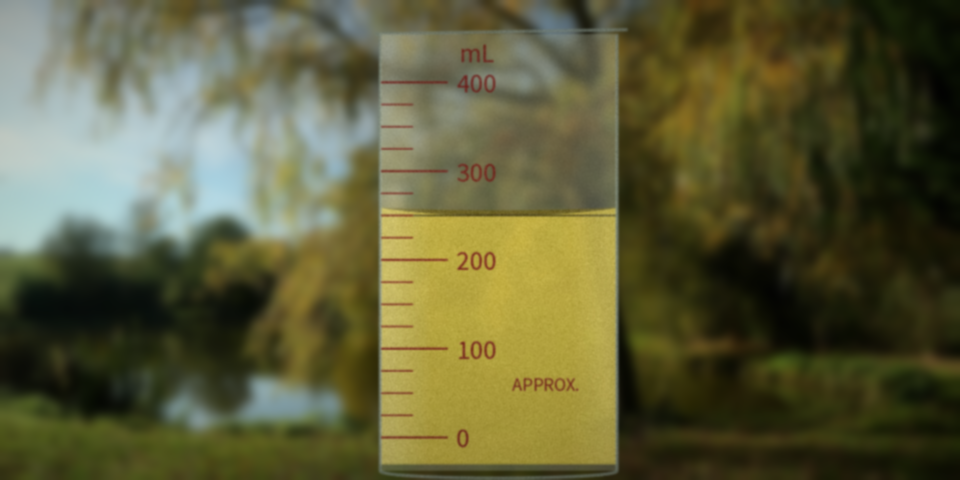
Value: 250 mL
